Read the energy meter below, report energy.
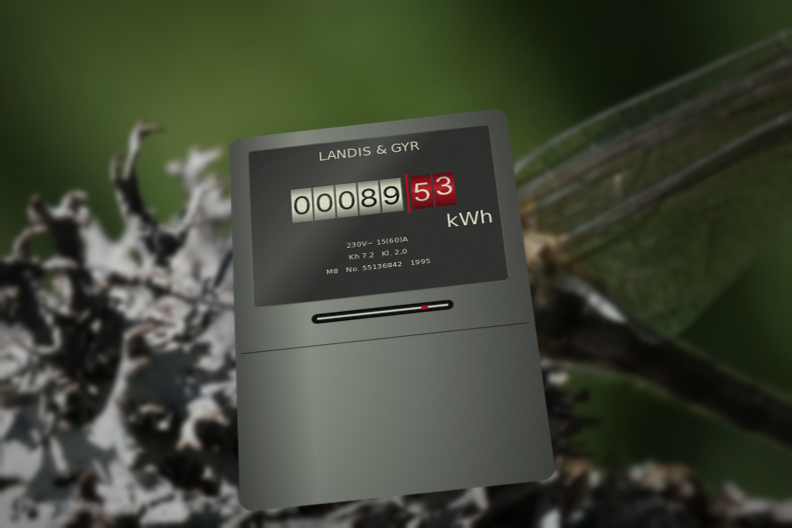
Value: 89.53 kWh
